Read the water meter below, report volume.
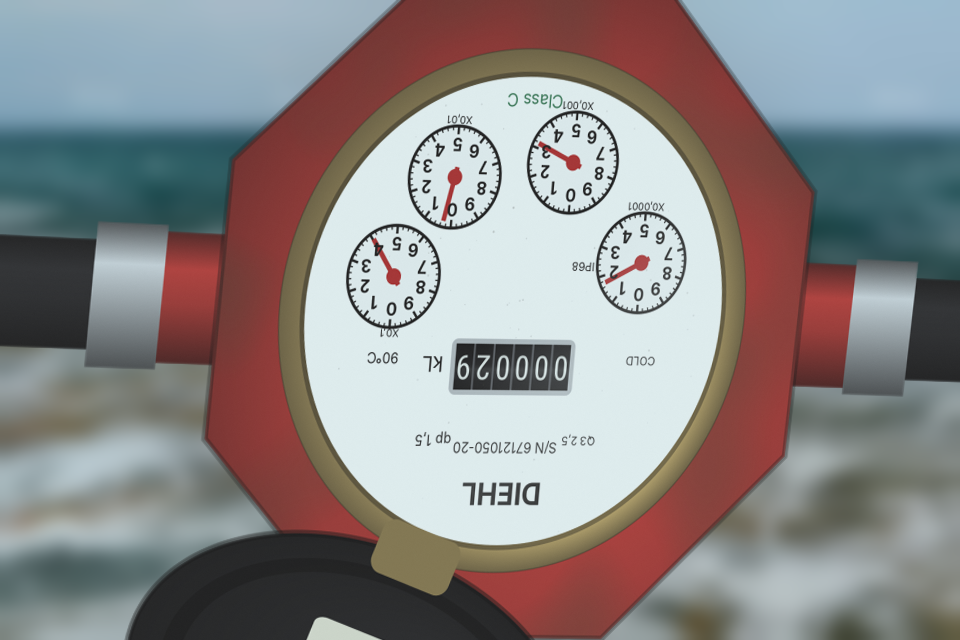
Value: 29.4031 kL
